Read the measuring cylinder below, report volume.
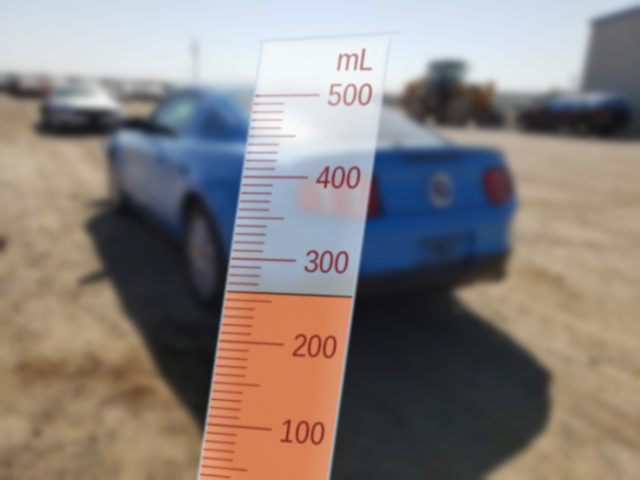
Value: 260 mL
